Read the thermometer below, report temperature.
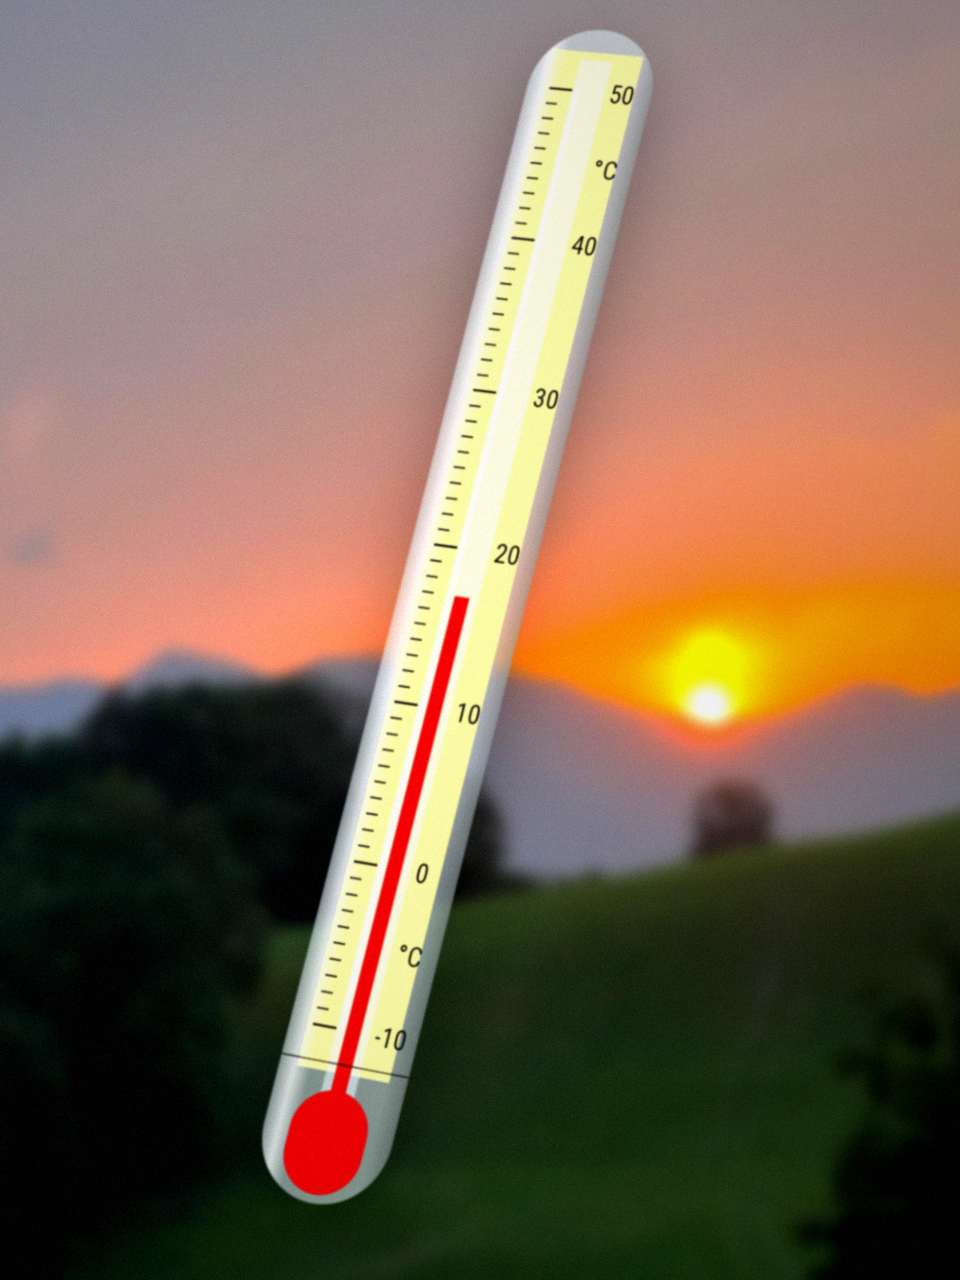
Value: 17 °C
